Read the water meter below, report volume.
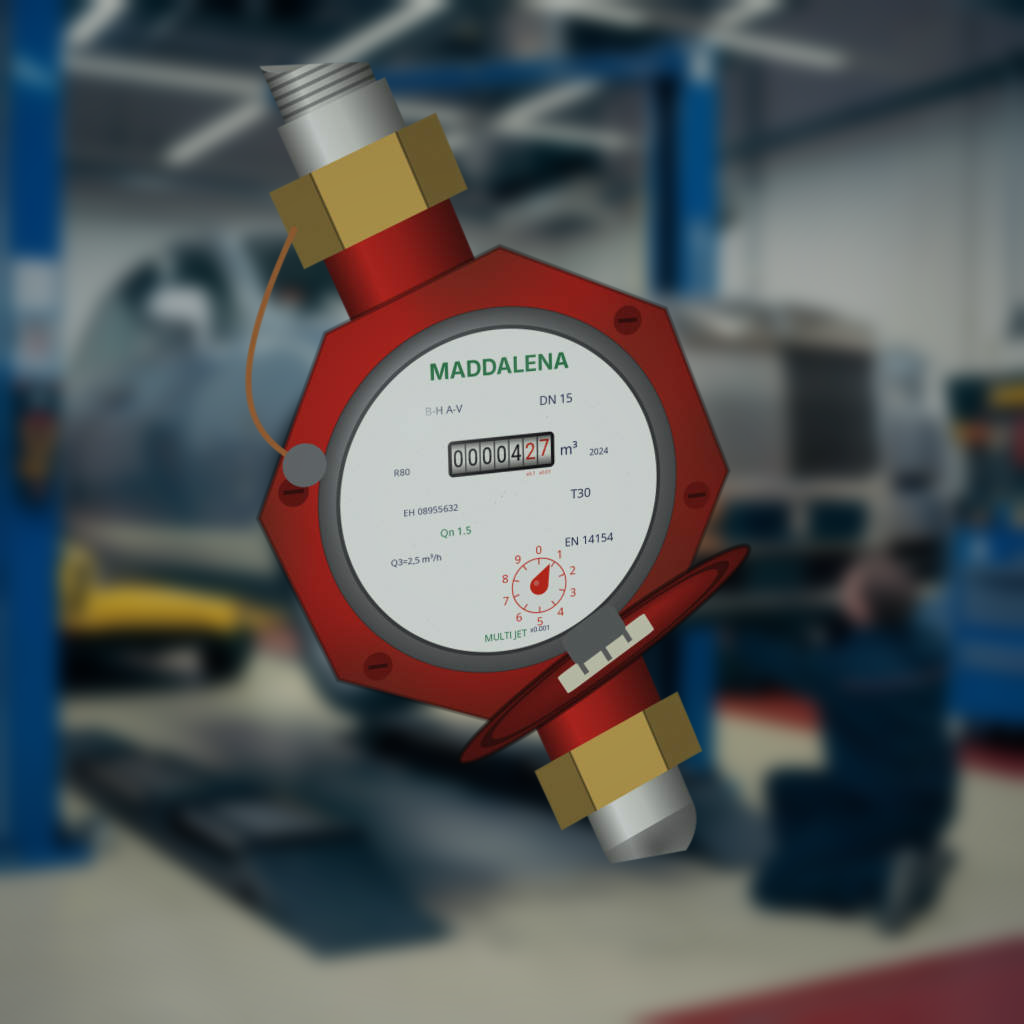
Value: 4.270 m³
